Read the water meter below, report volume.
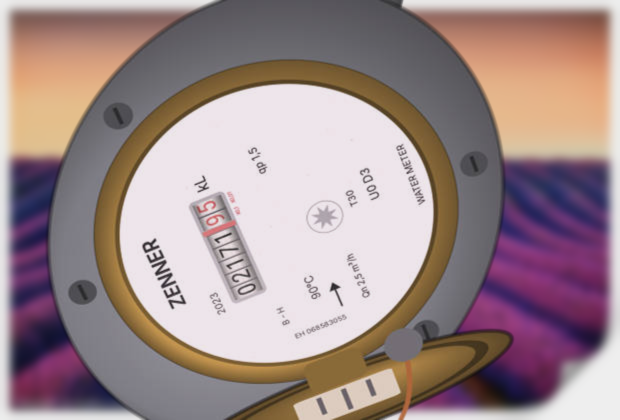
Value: 2171.95 kL
